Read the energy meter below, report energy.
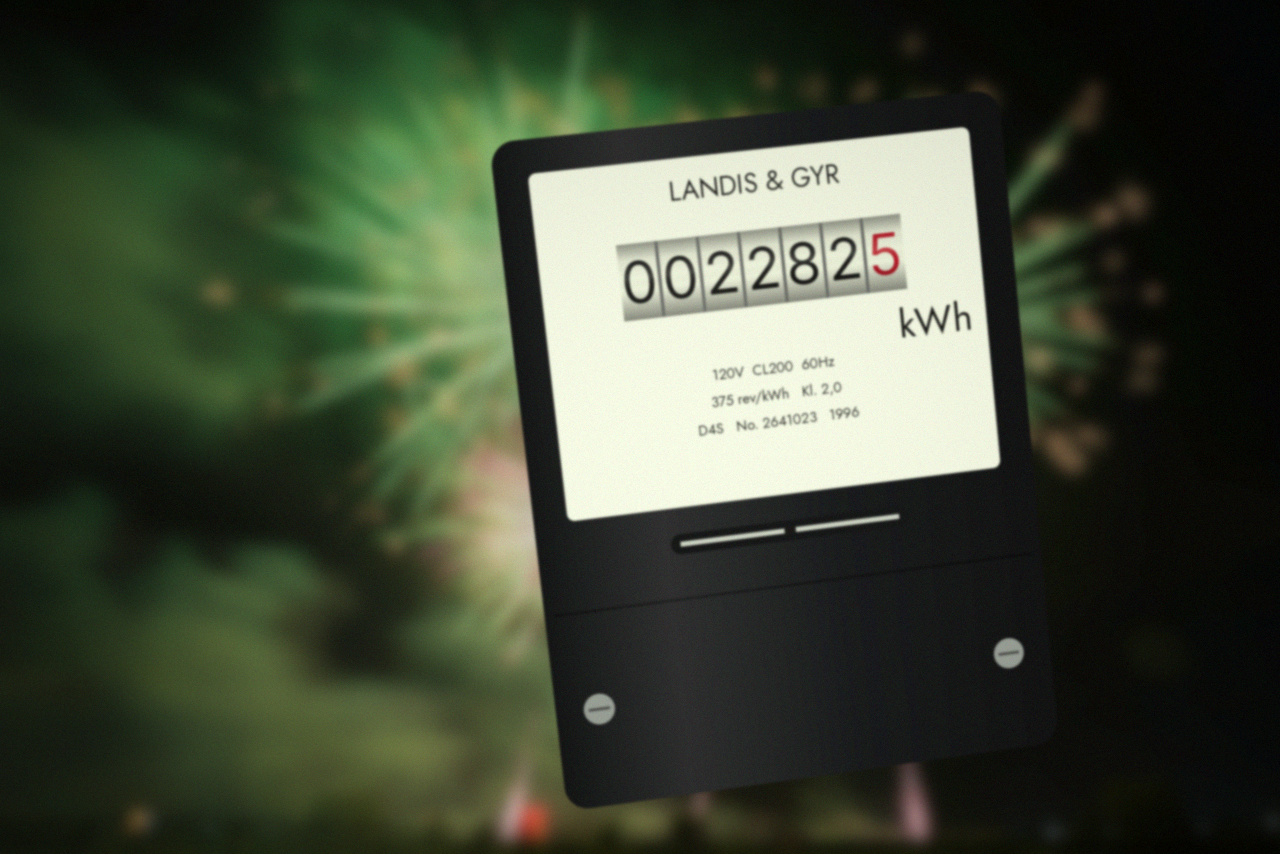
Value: 2282.5 kWh
